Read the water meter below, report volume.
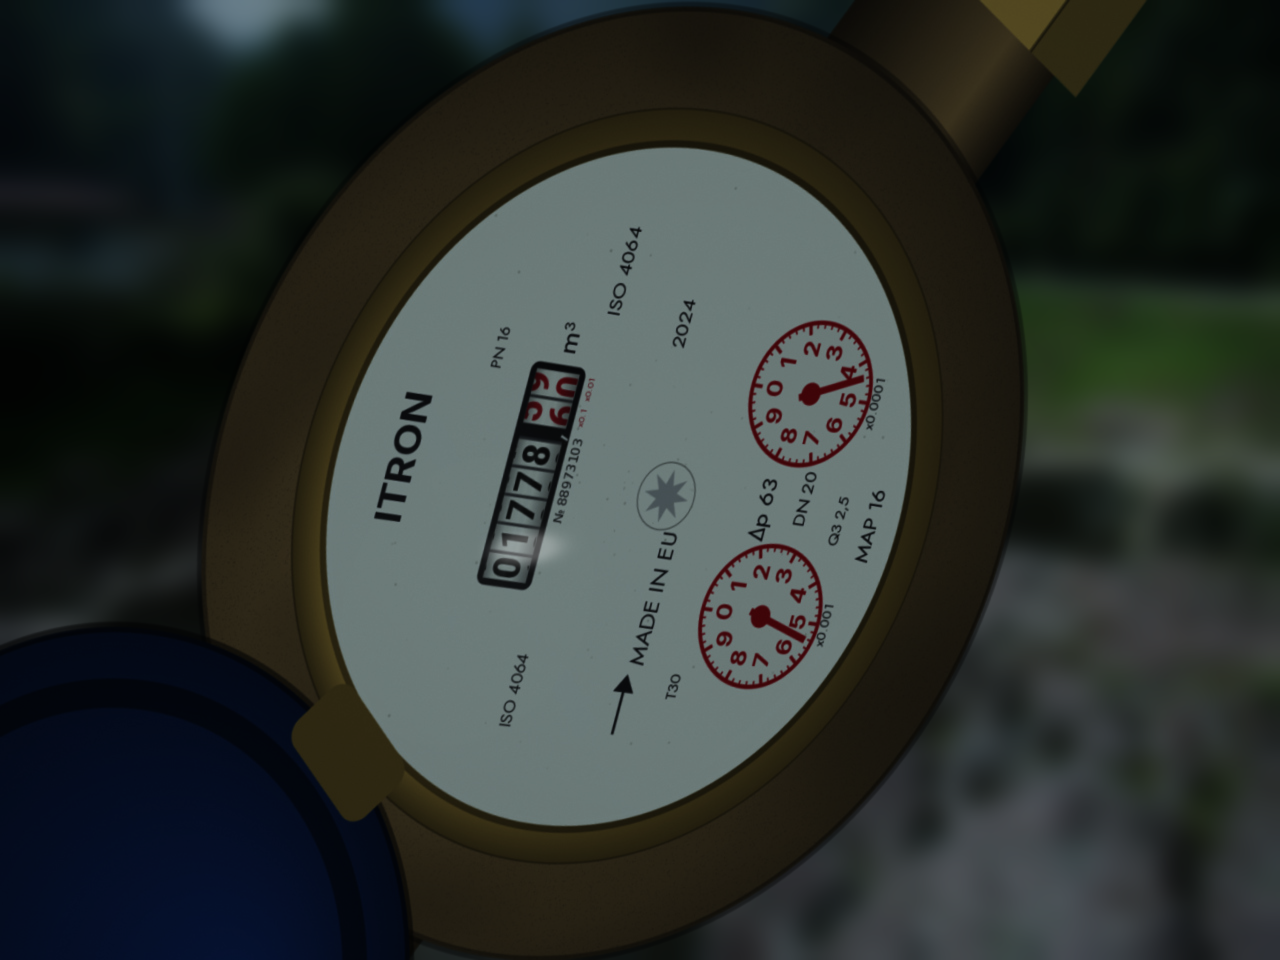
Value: 1778.5954 m³
